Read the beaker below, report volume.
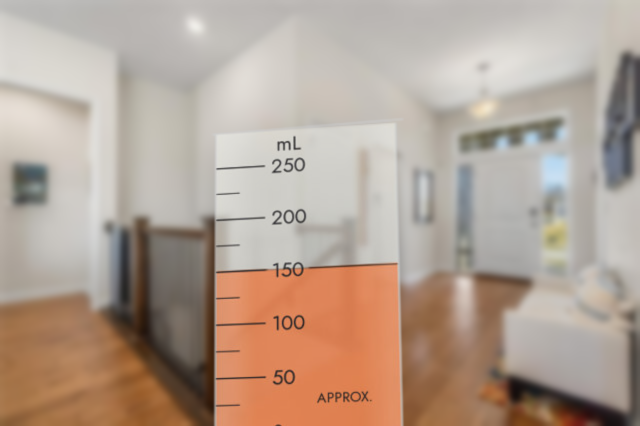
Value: 150 mL
